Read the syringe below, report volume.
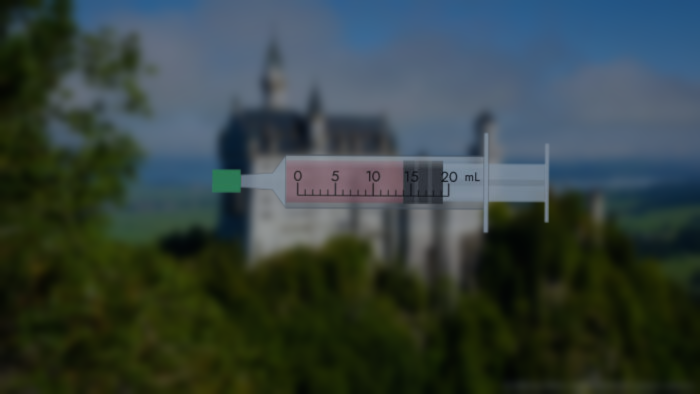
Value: 14 mL
